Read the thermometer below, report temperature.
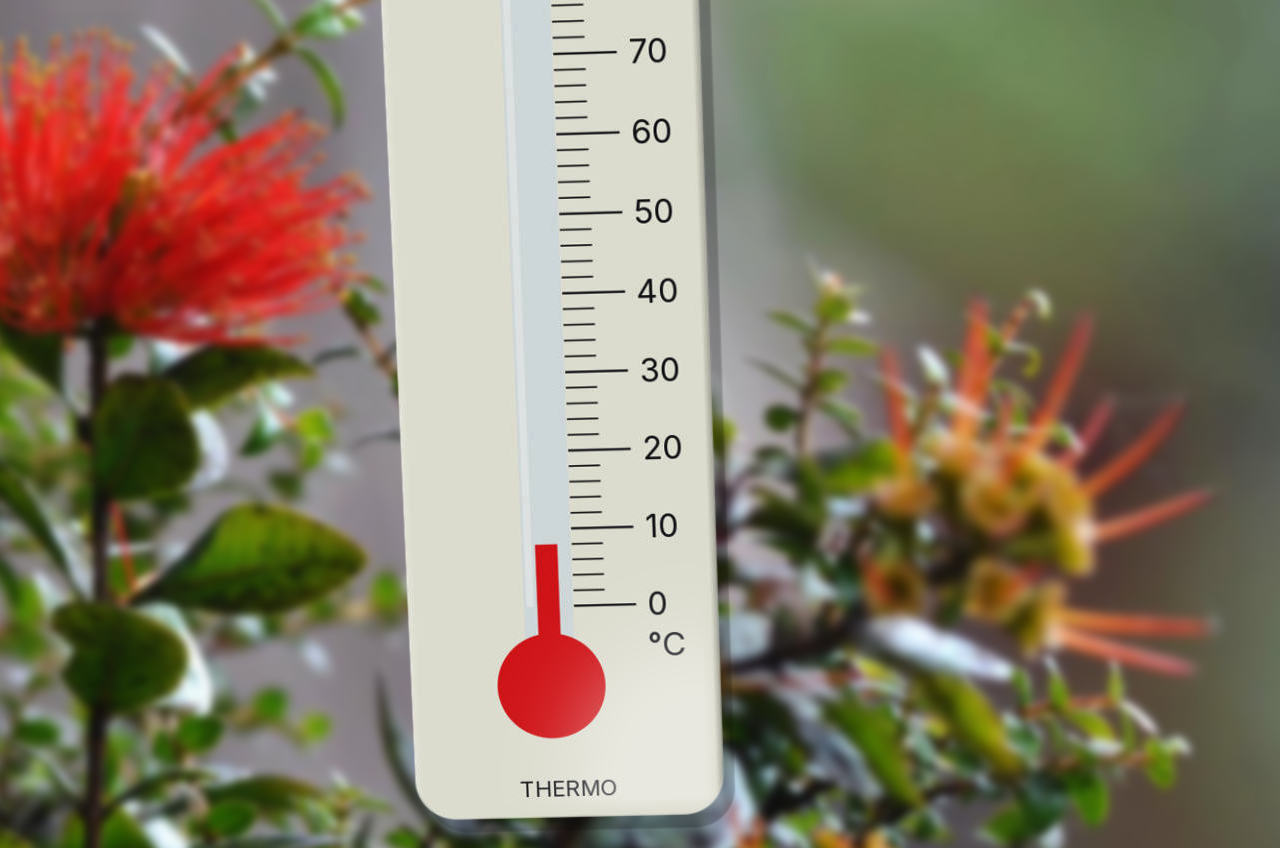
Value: 8 °C
